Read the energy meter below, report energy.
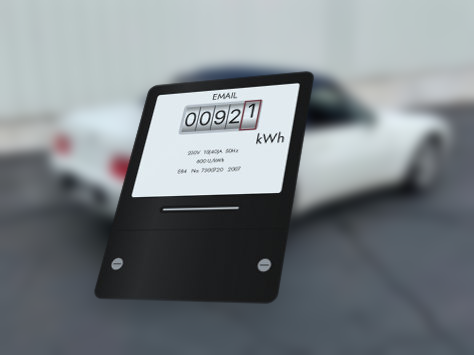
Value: 92.1 kWh
